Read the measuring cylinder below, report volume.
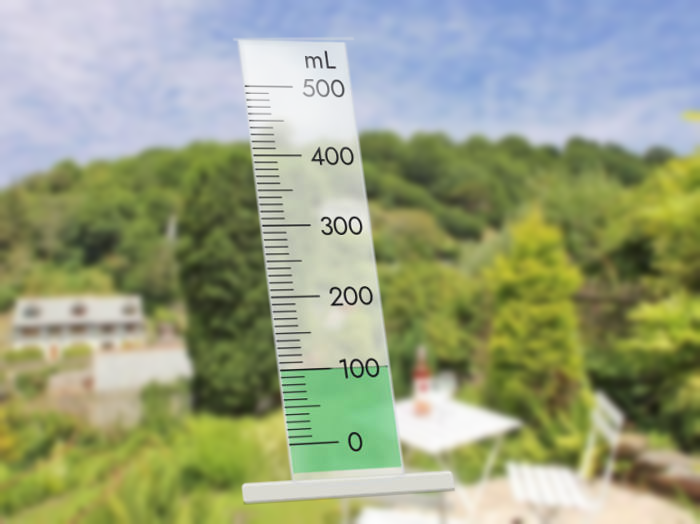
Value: 100 mL
